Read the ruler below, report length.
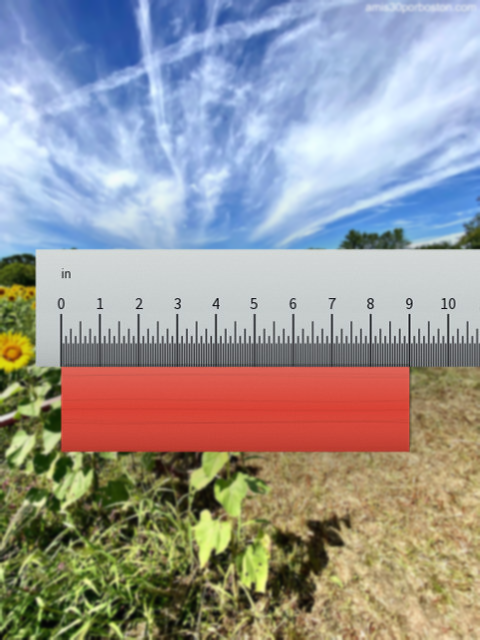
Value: 9 in
